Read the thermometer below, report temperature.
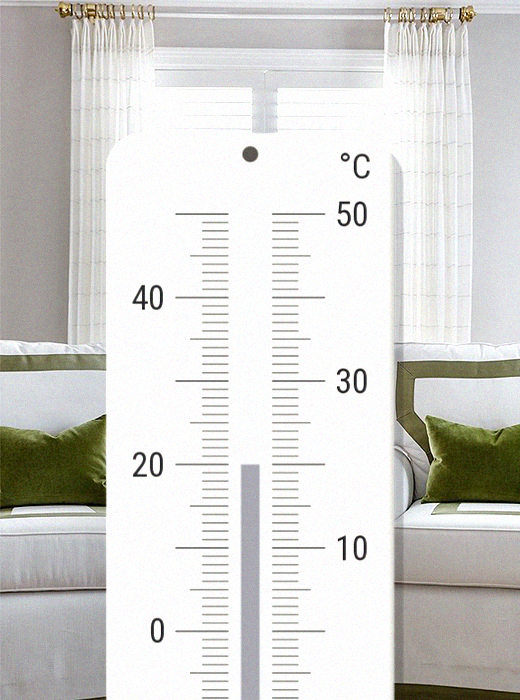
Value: 20 °C
